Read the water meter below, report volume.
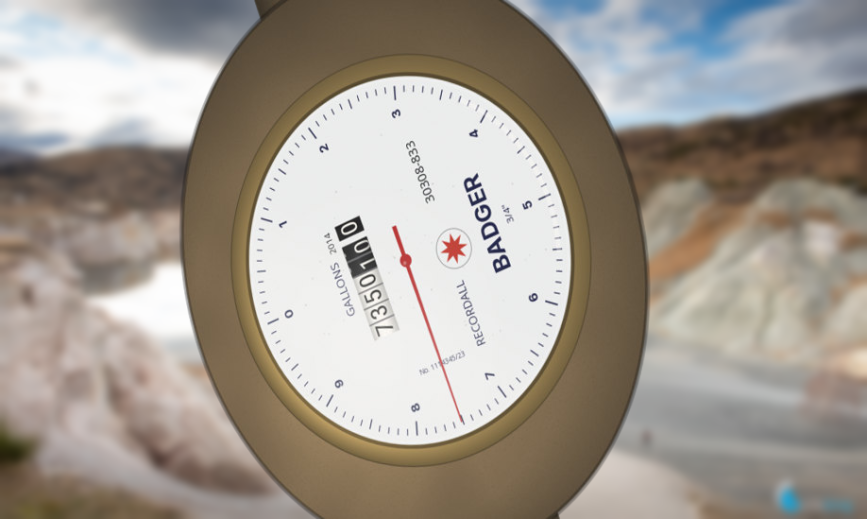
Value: 7350097.5 gal
